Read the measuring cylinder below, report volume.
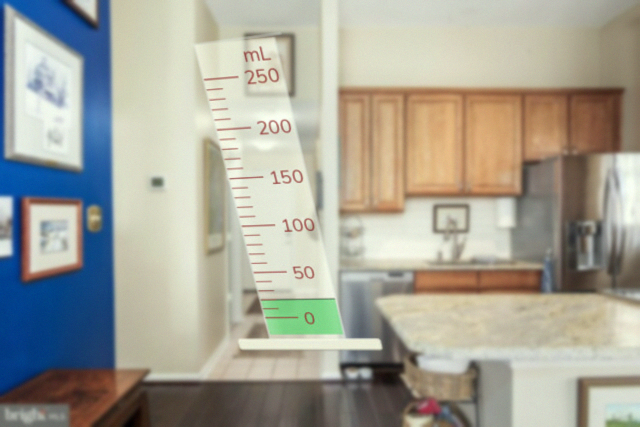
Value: 20 mL
